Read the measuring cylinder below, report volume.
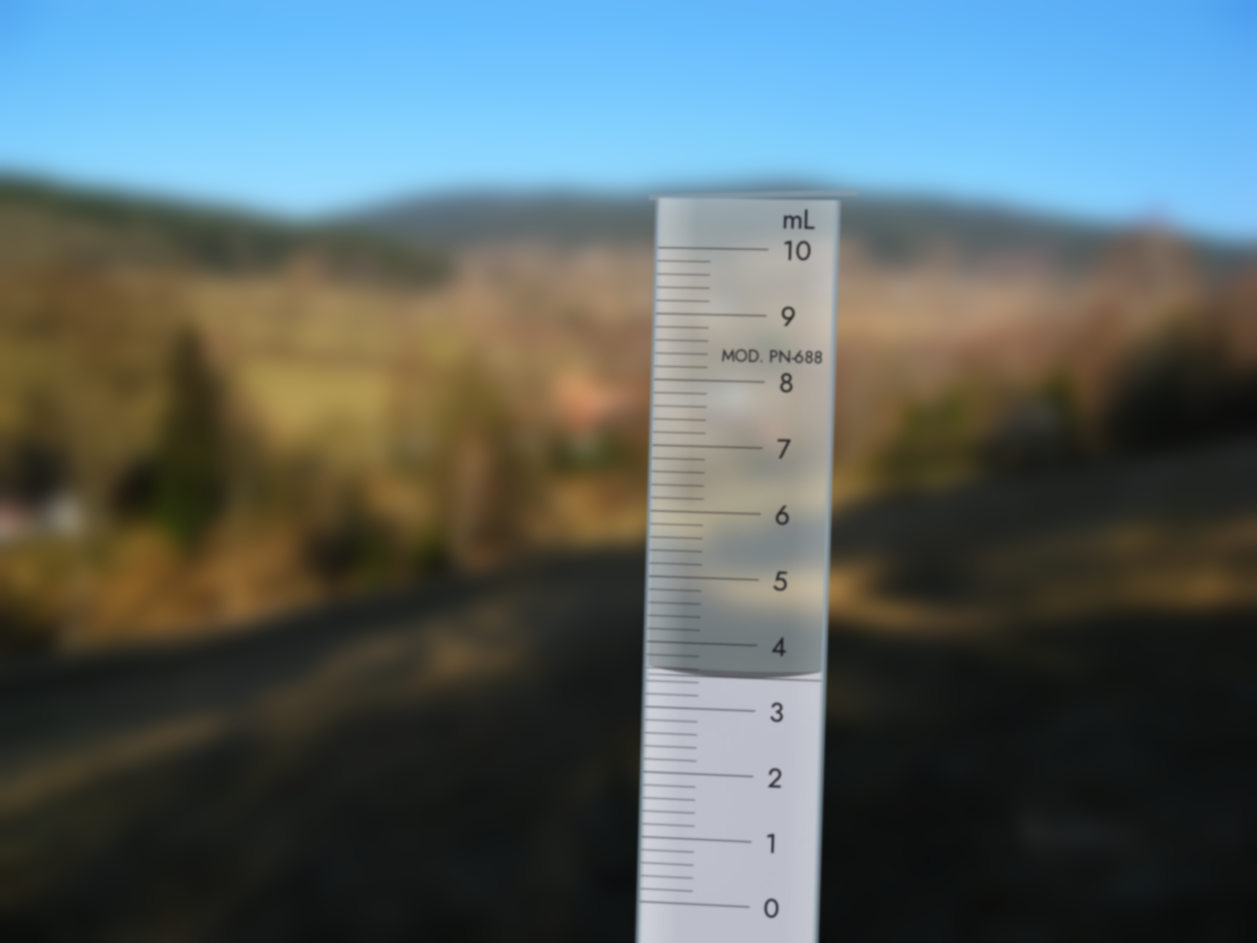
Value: 3.5 mL
